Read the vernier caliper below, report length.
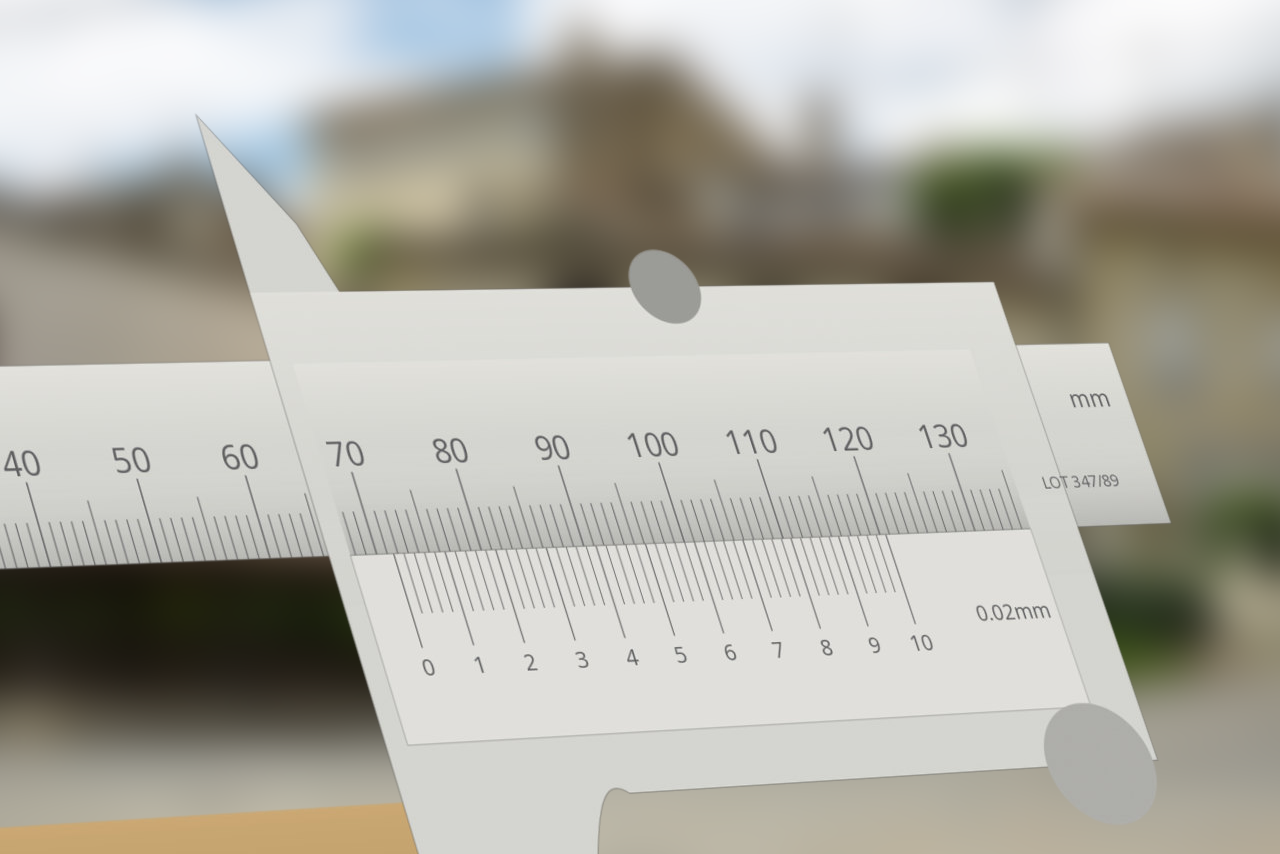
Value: 71.6 mm
